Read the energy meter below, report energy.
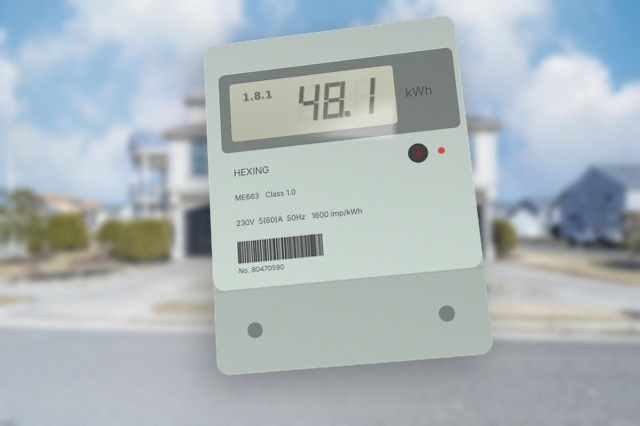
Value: 48.1 kWh
